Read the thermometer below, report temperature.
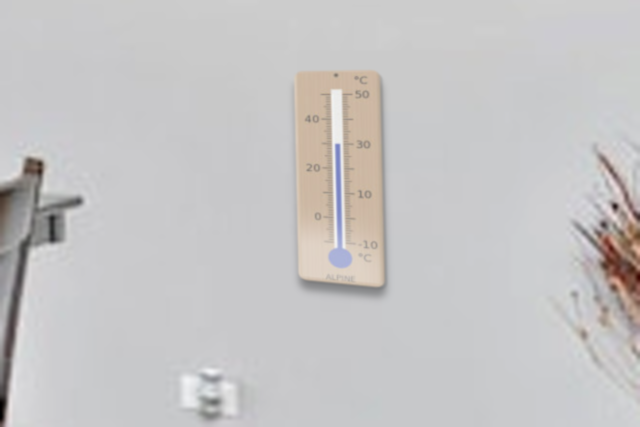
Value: 30 °C
